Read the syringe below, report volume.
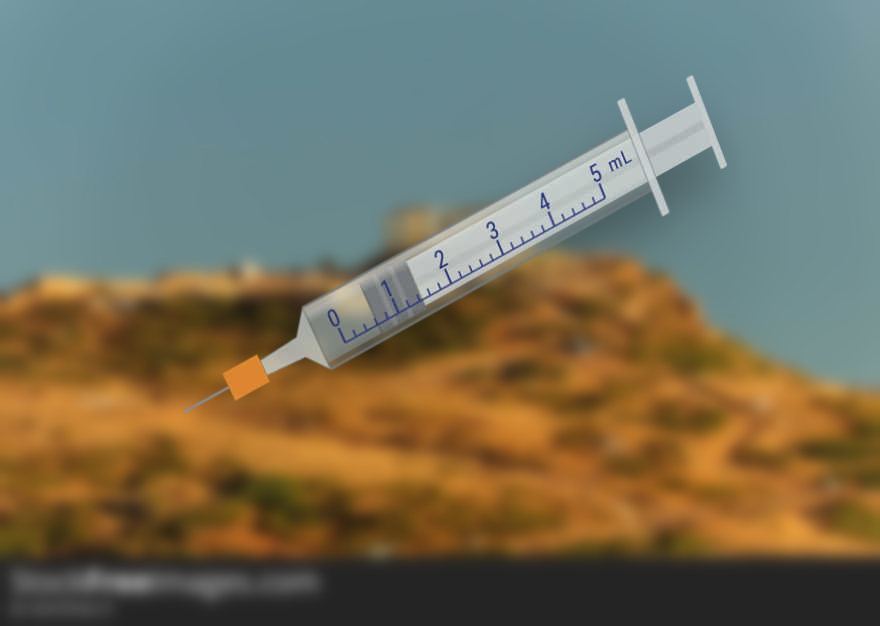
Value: 0.6 mL
